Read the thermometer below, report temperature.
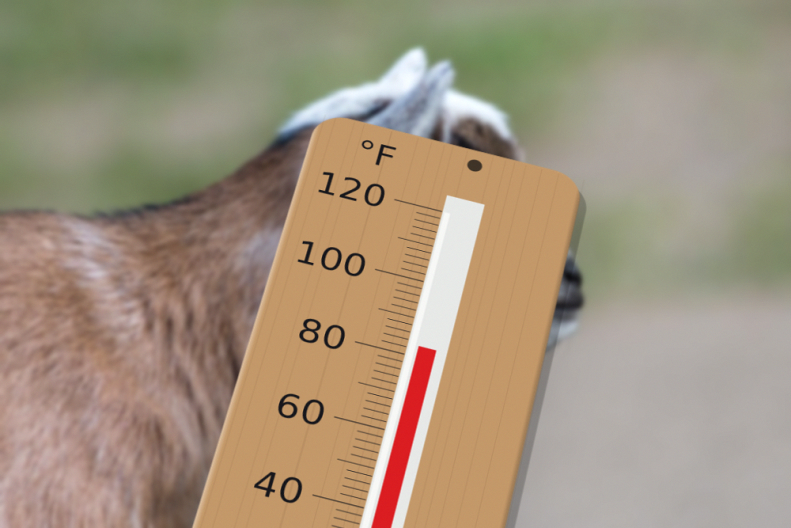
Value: 83 °F
